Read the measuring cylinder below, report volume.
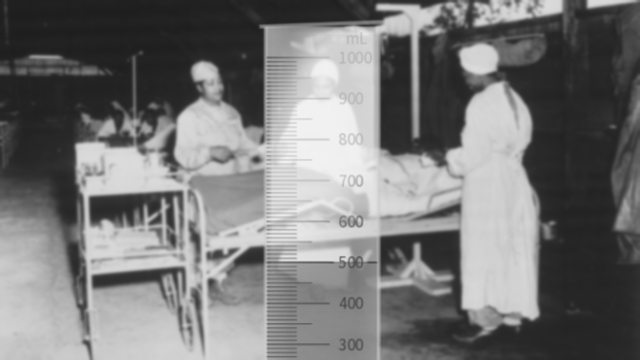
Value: 500 mL
